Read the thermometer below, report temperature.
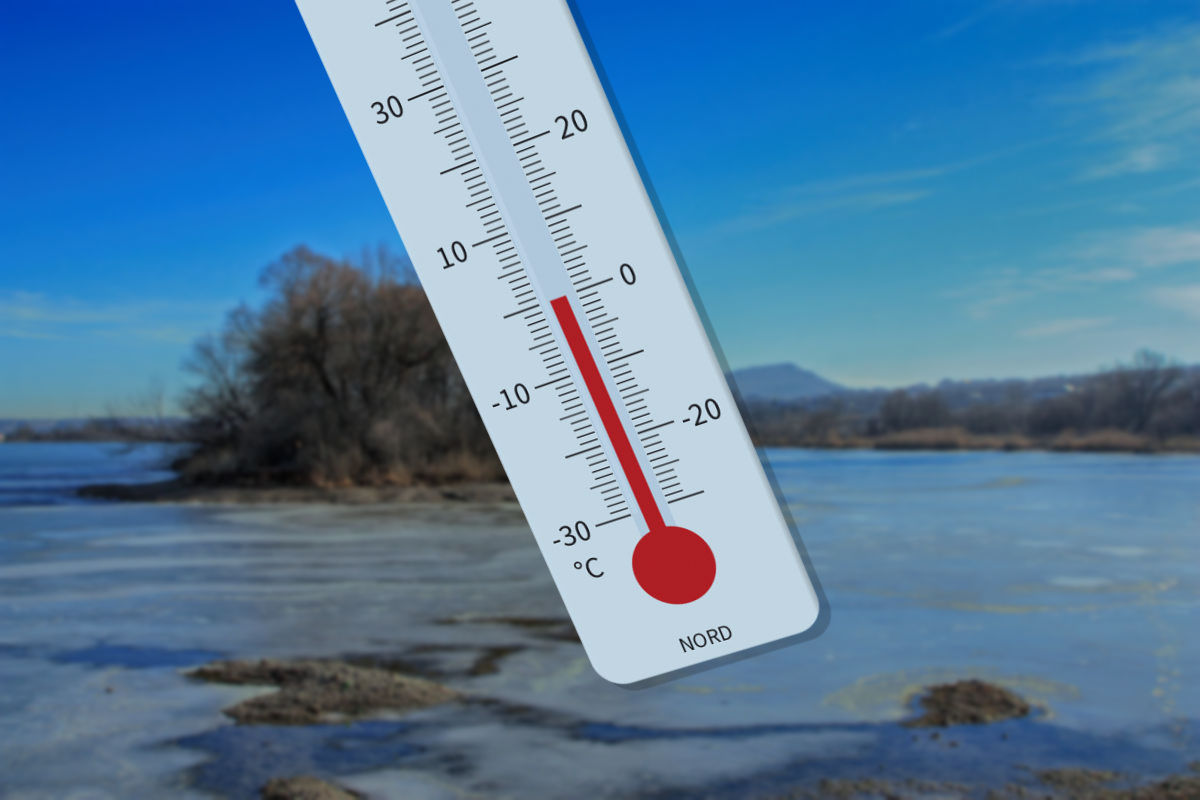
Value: 0 °C
